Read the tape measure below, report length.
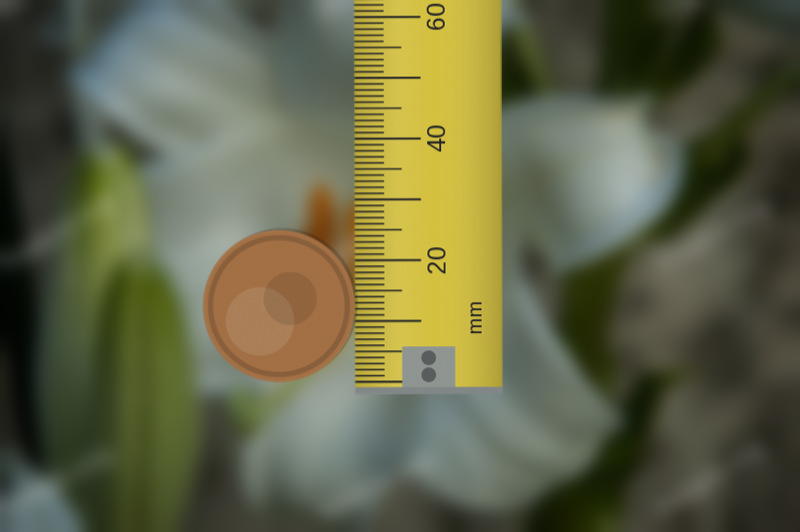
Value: 25 mm
